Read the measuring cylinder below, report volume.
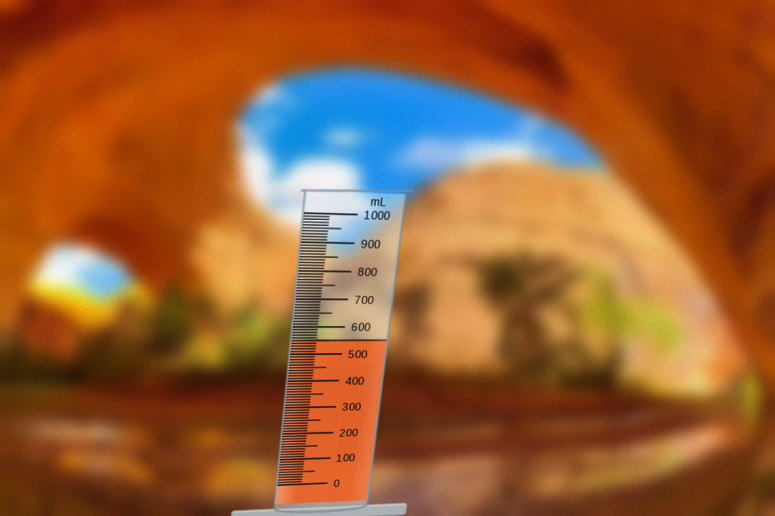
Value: 550 mL
